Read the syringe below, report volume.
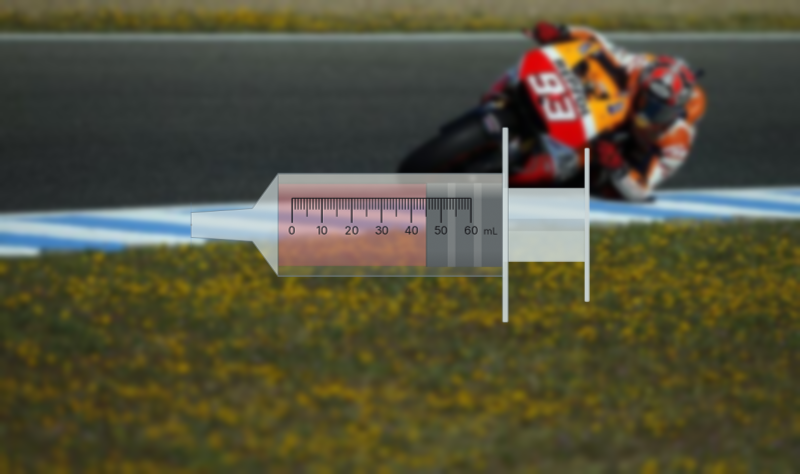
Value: 45 mL
